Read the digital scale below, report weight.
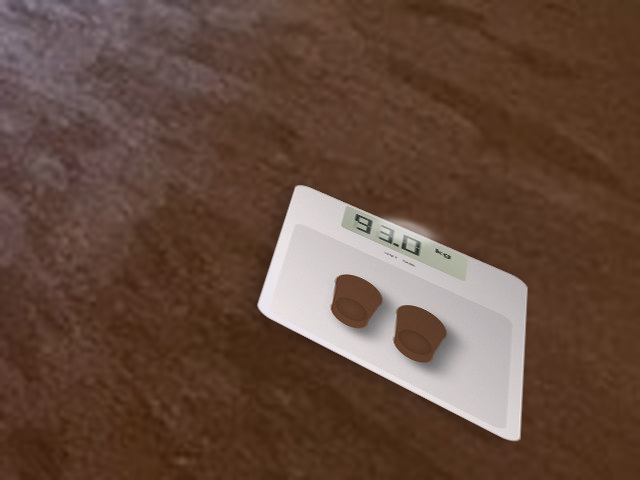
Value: 93.0 kg
